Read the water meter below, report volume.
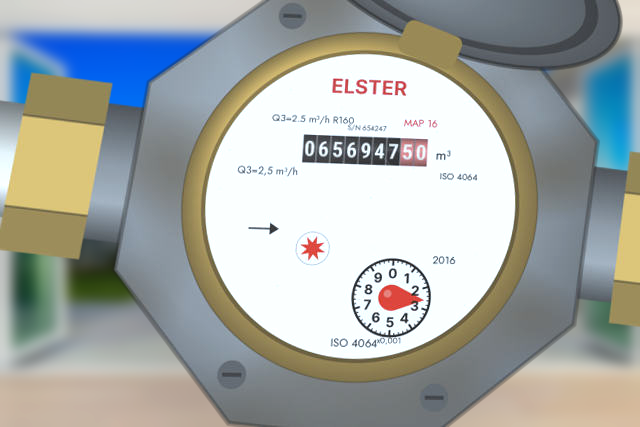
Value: 656947.502 m³
